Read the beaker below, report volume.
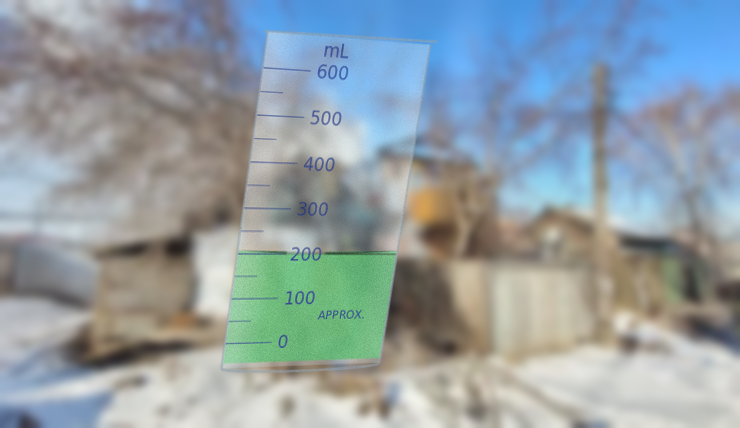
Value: 200 mL
